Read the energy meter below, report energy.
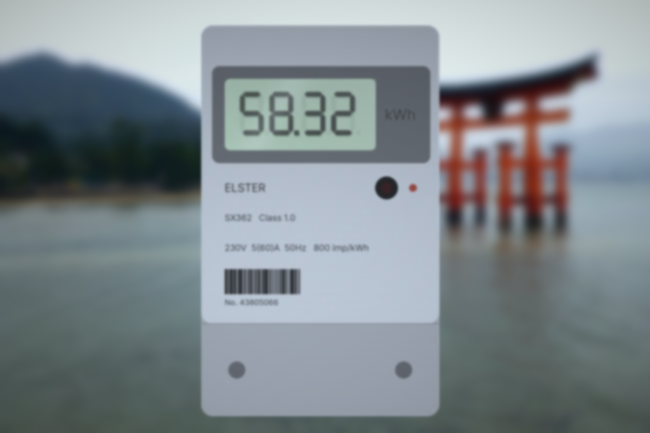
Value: 58.32 kWh
